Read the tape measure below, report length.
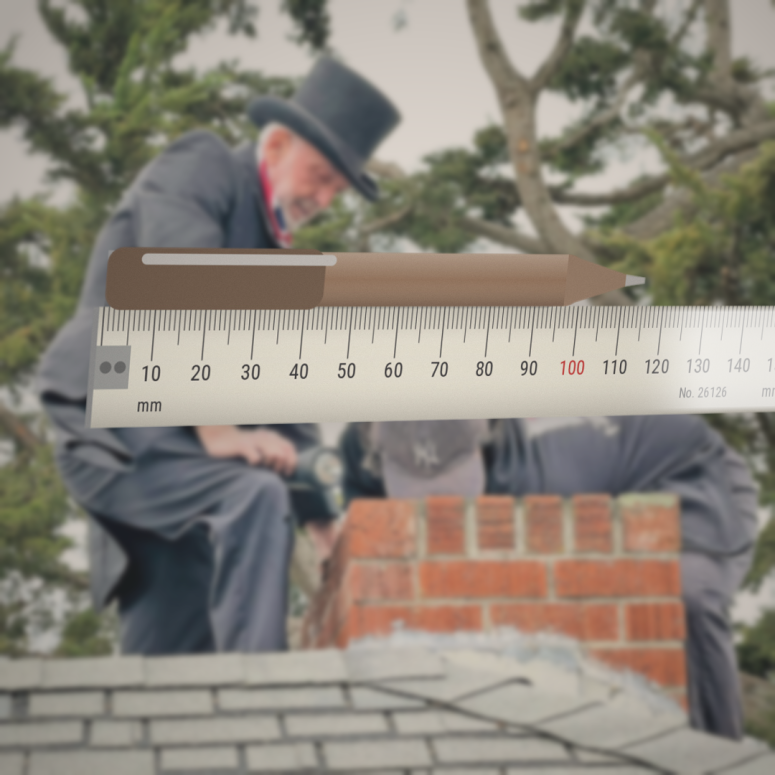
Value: 115 mm
